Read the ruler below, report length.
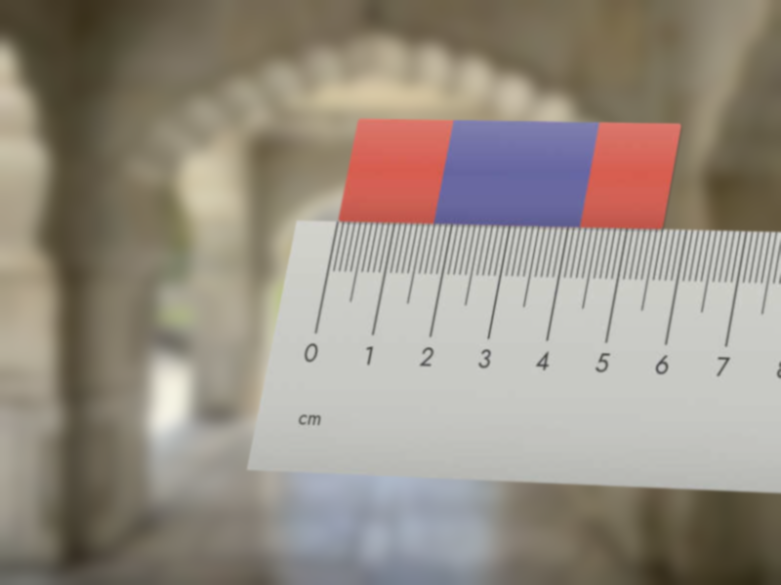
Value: 5.6 cm
